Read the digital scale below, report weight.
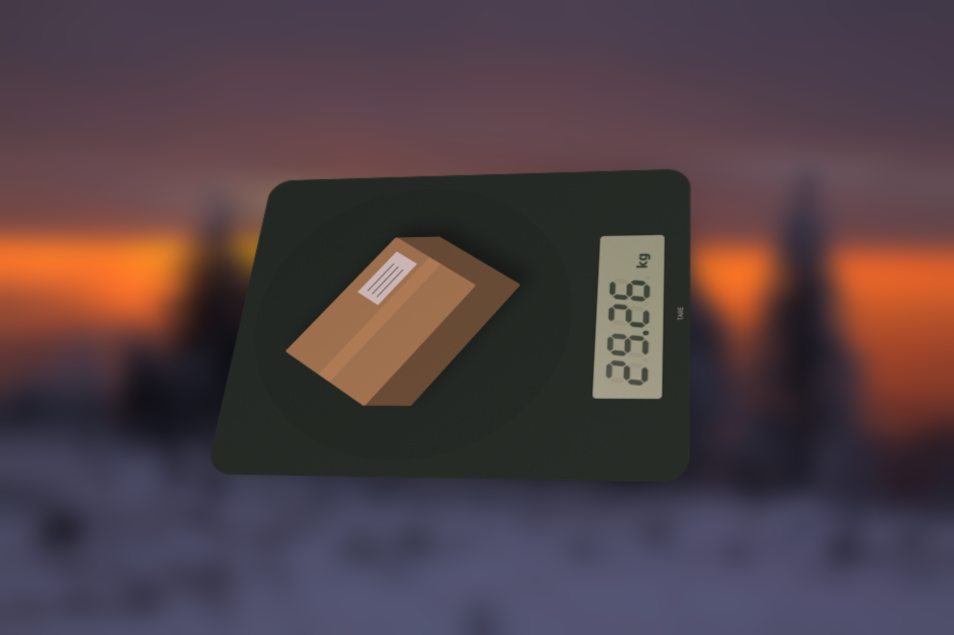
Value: 29.26 kg
